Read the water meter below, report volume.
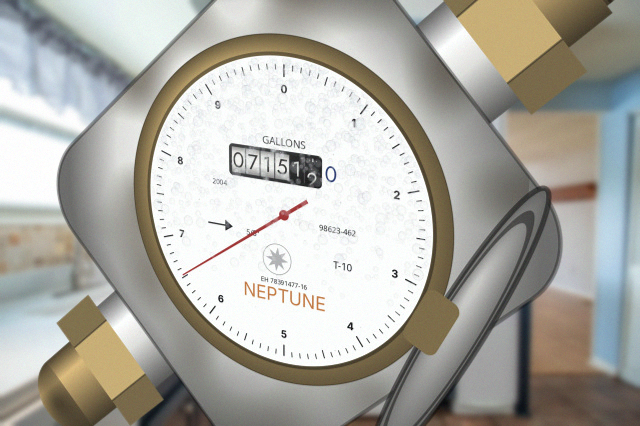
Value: 715116.5 gal
